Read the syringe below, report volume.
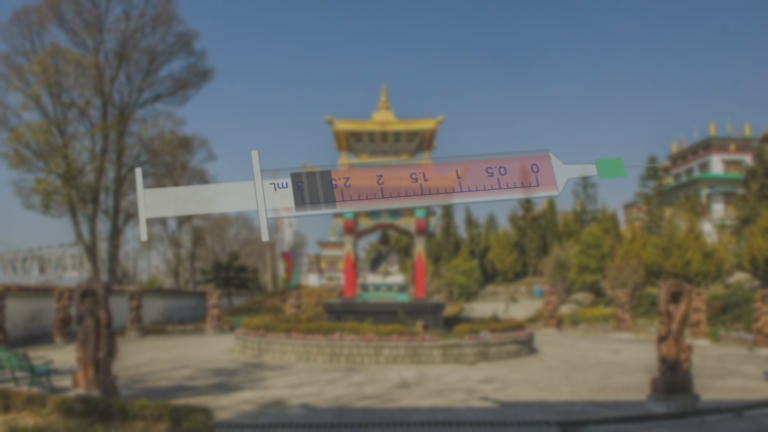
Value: 2.6 mL
